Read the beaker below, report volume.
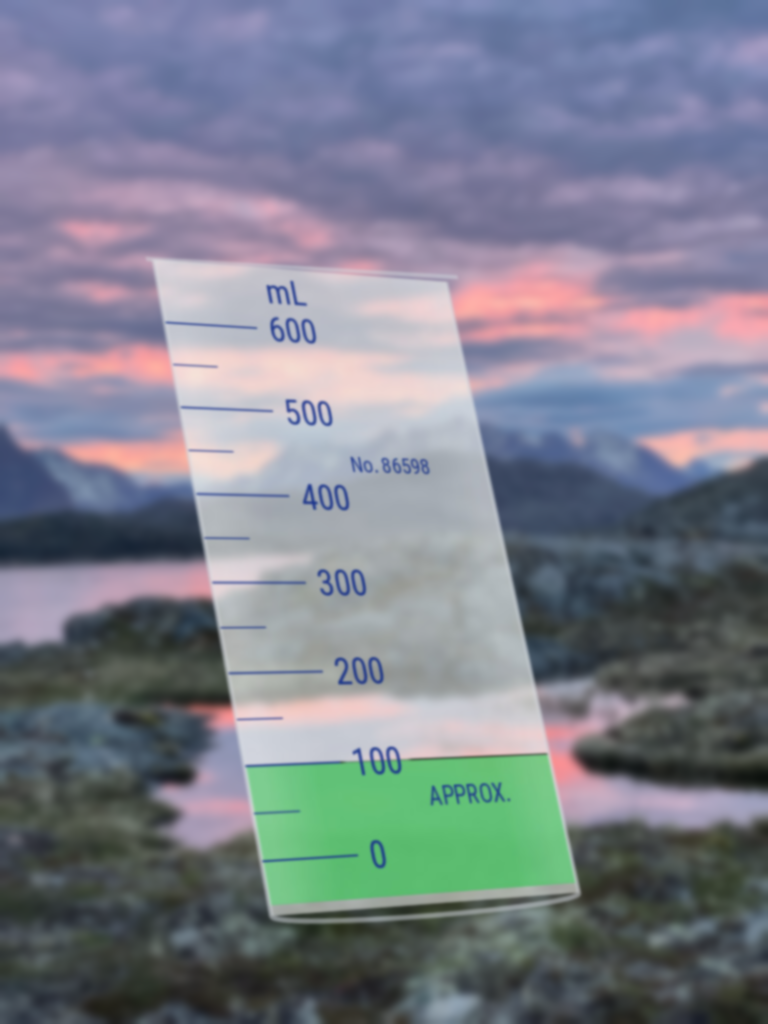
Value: 100 mL
